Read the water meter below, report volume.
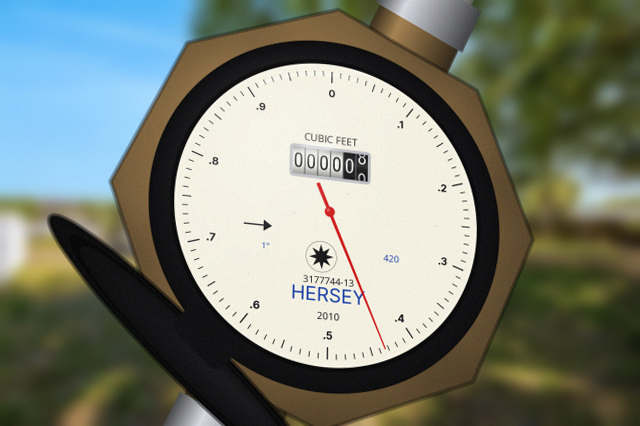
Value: 8.43 ft³
